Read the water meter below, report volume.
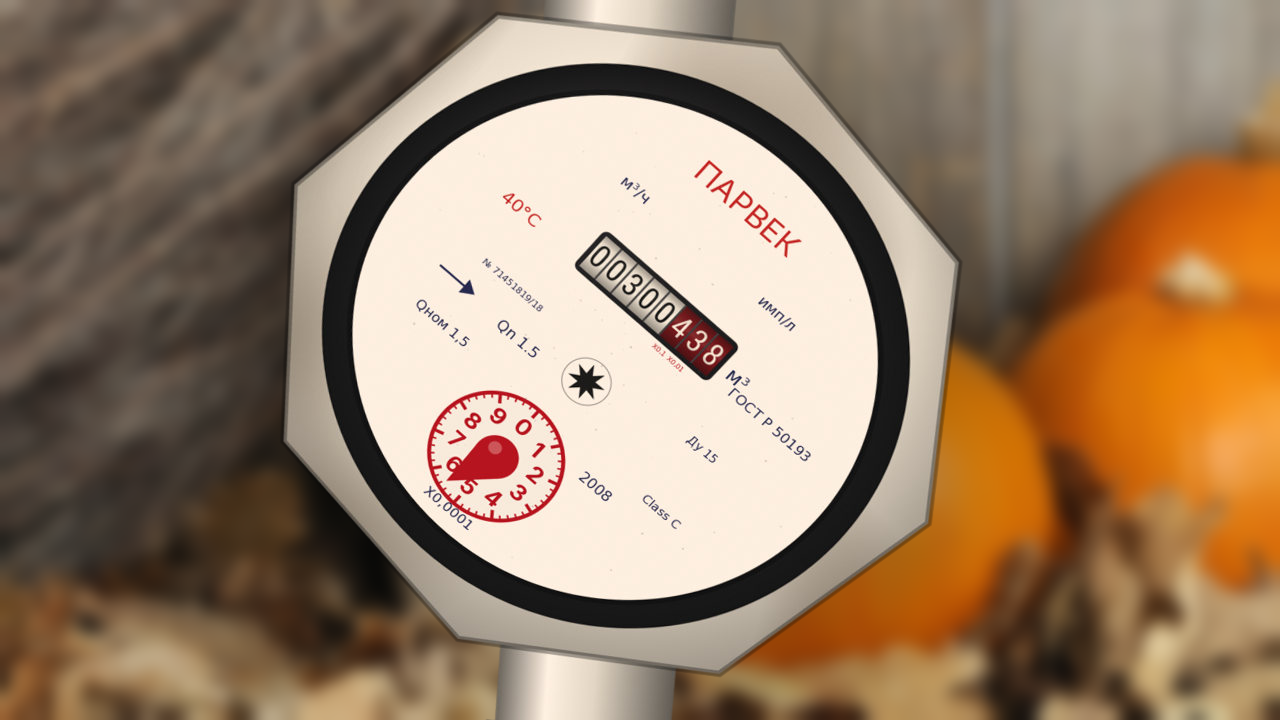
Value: 300.4385 m³
